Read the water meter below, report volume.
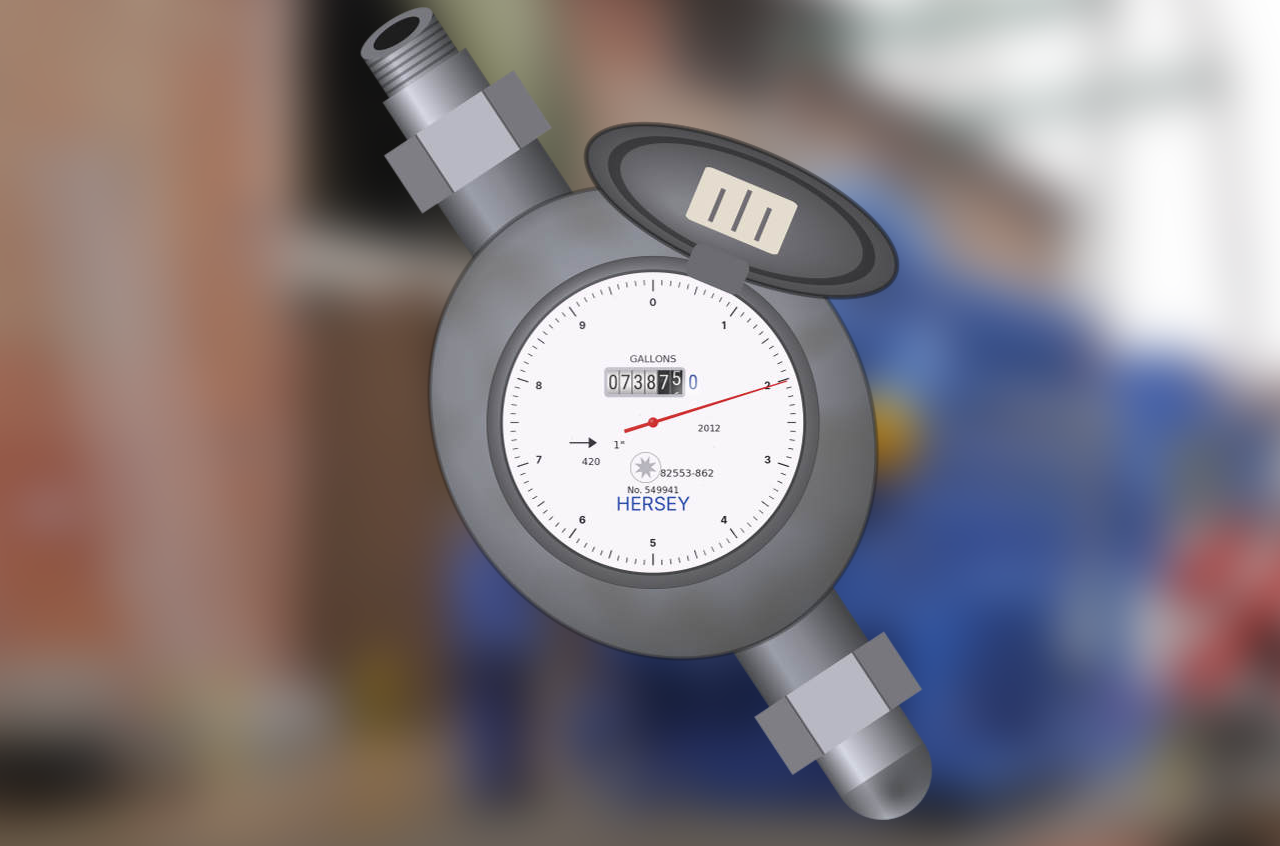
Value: 738752.0 gal
